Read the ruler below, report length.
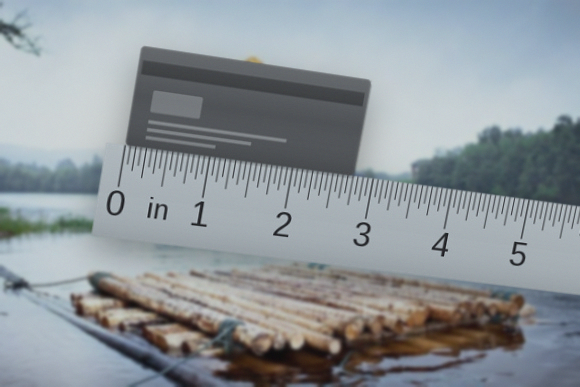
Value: 2.75 in
